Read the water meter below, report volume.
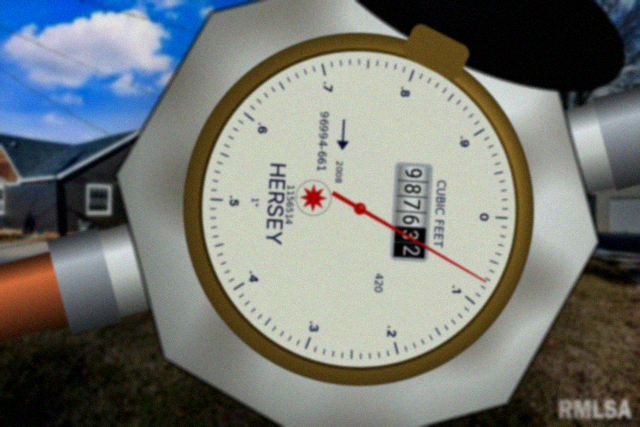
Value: 987632.07 ft³
